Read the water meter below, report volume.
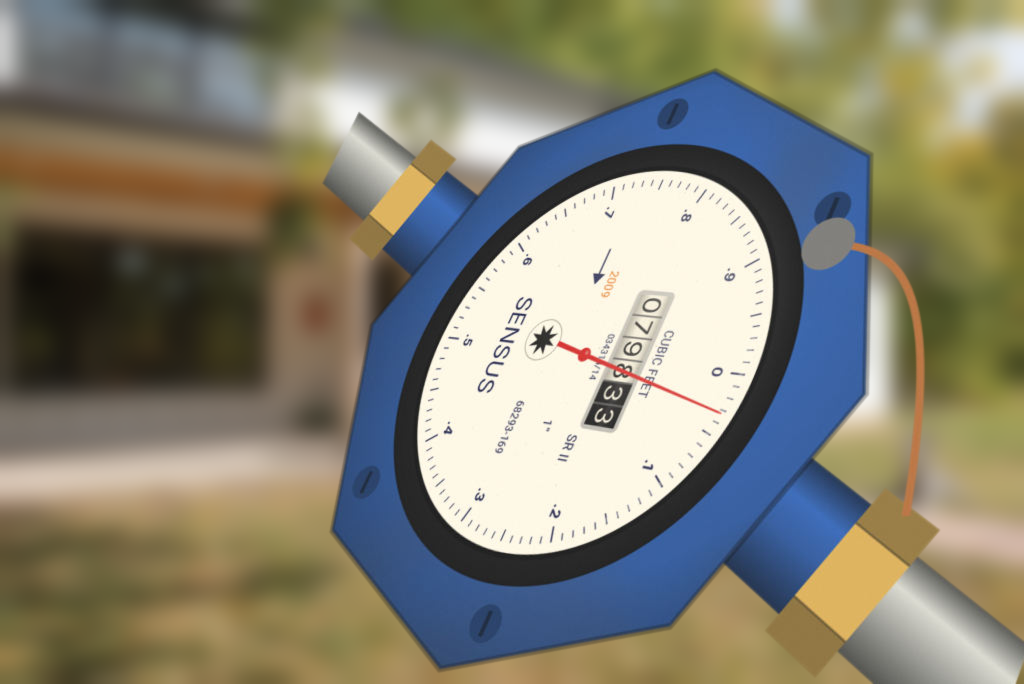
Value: 79833.03 ft³
